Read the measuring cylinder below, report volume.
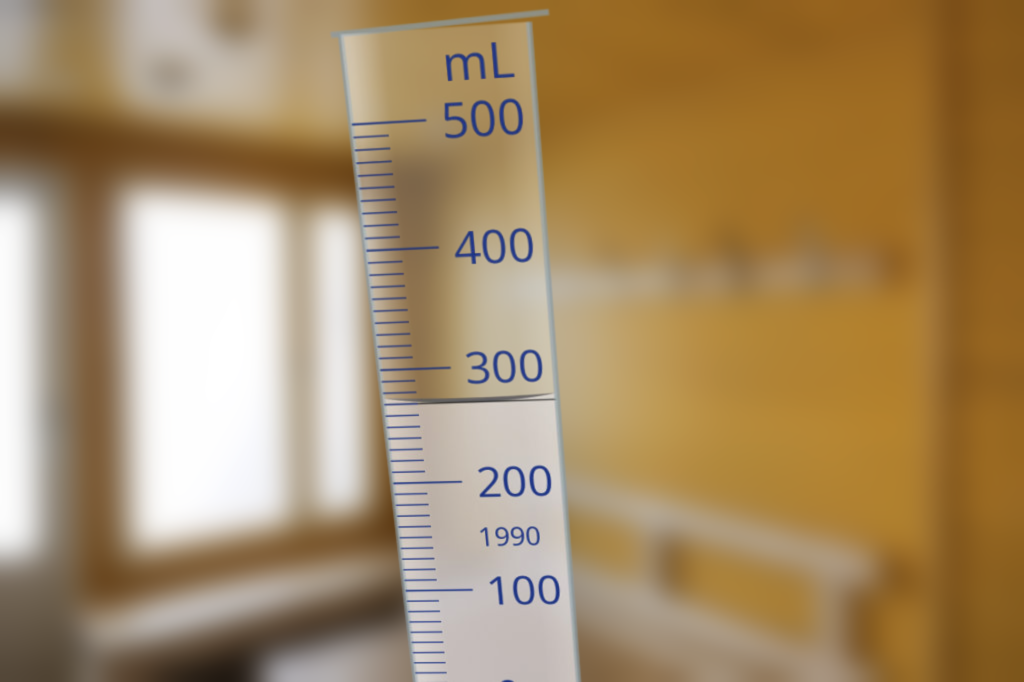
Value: 270 mL
